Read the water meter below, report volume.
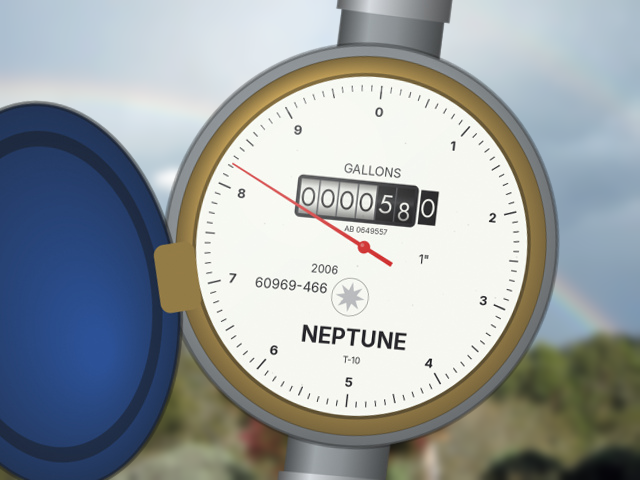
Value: 578.2 gal
